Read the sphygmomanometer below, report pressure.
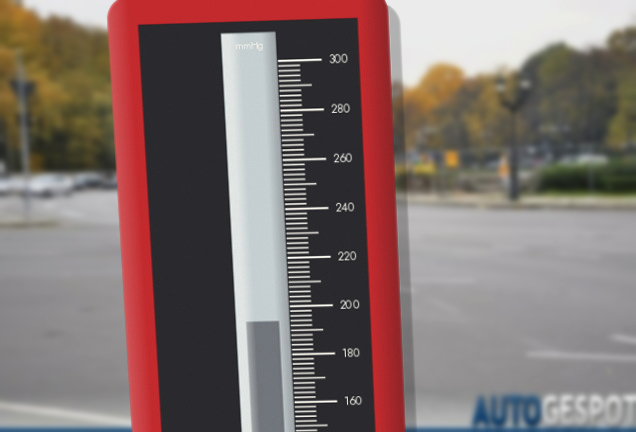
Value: 194 mmHg
